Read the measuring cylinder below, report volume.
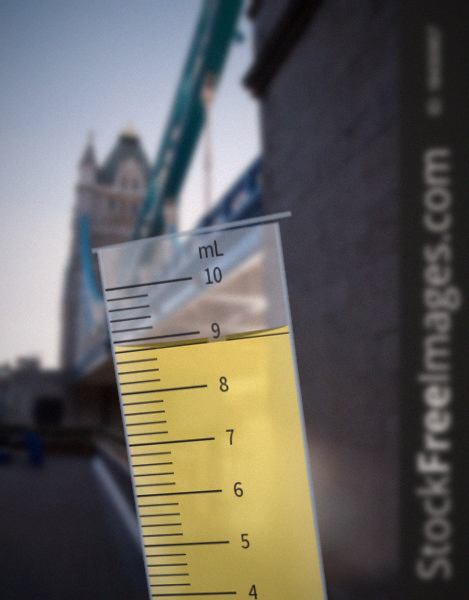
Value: 8.8 mL
